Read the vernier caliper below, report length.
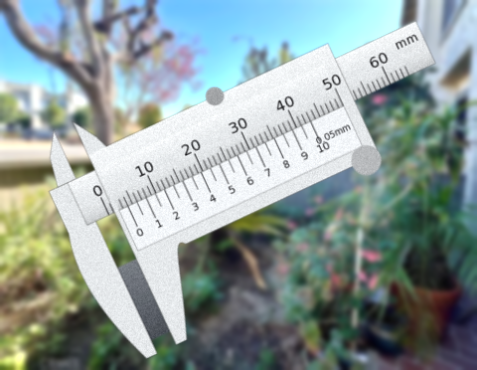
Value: 4.0 mm
